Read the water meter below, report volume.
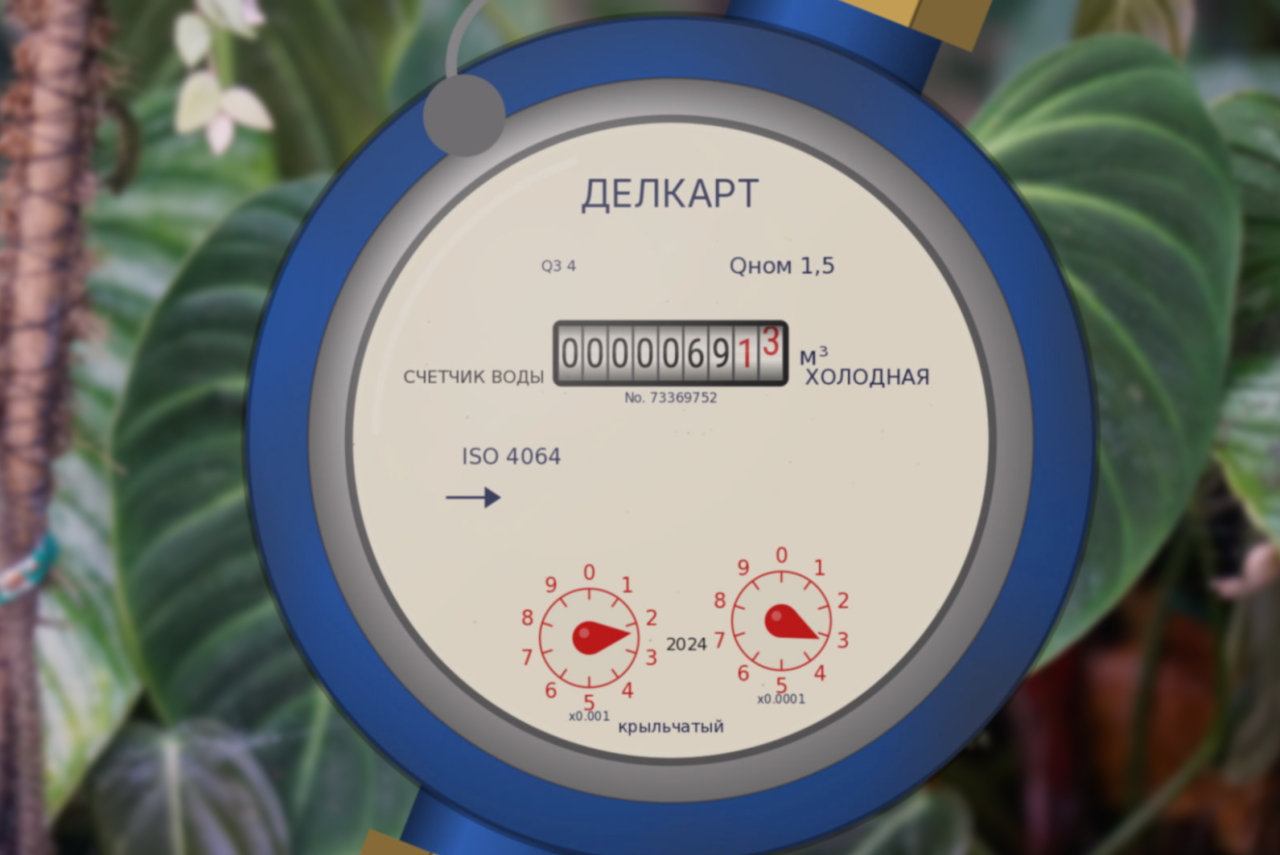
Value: 69.1323 m³
